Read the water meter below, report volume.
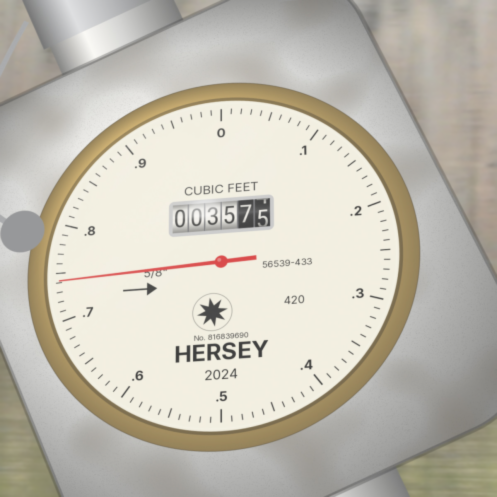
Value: 3574.74 ft³
